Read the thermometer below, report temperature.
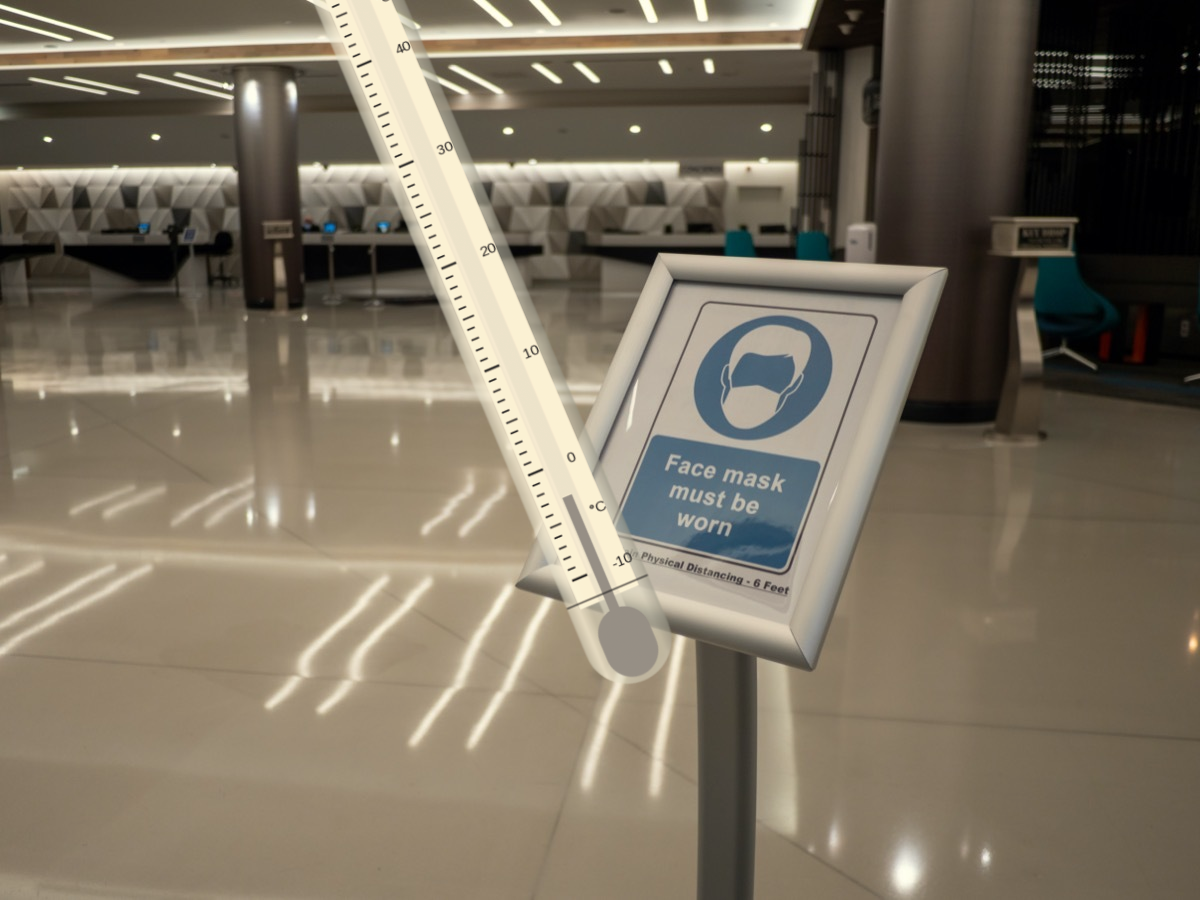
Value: -3 °C
